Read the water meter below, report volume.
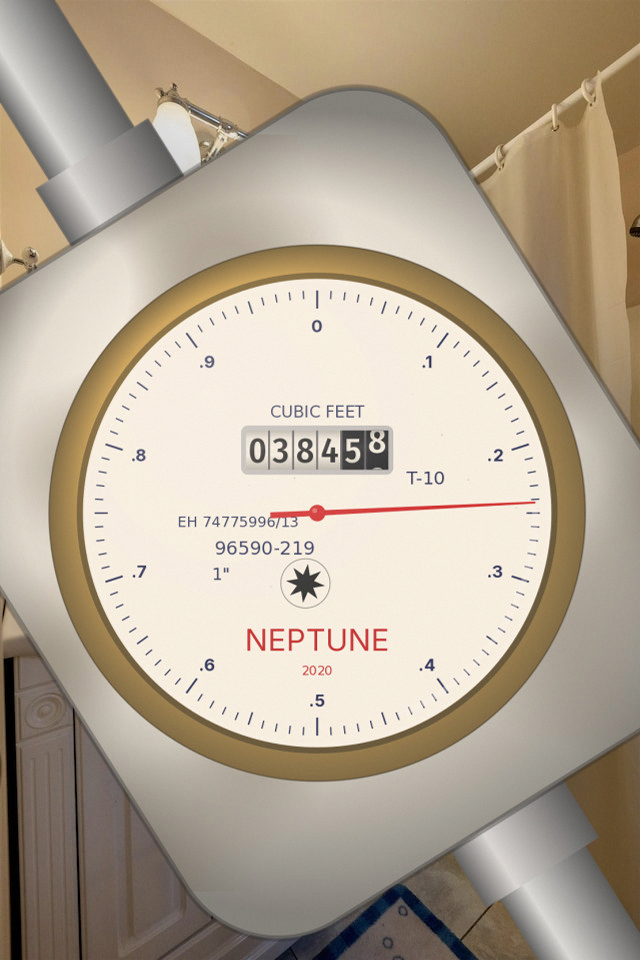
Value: 38458.24 ft³
